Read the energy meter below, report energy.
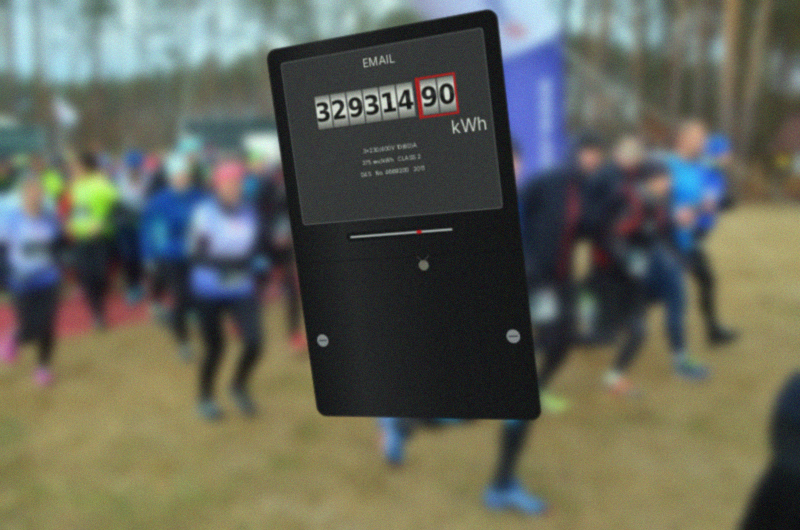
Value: 329314.90 kWh
